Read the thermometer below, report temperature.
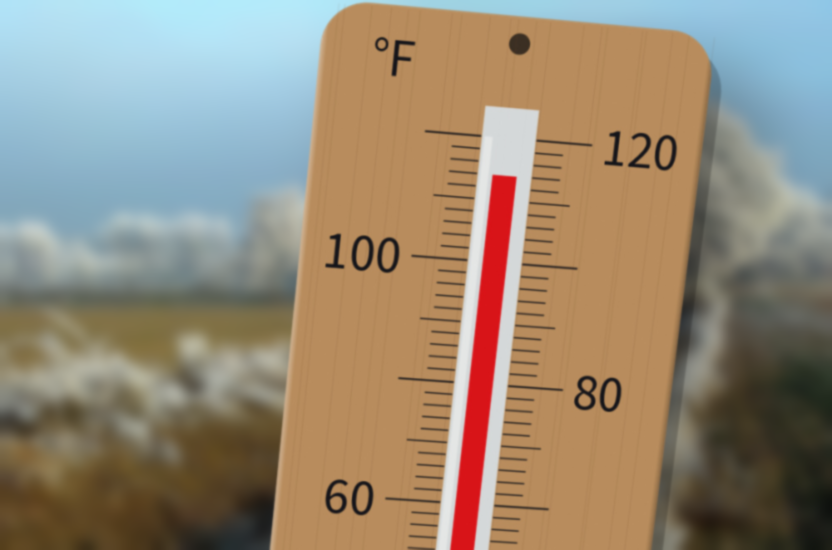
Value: 114 °F
